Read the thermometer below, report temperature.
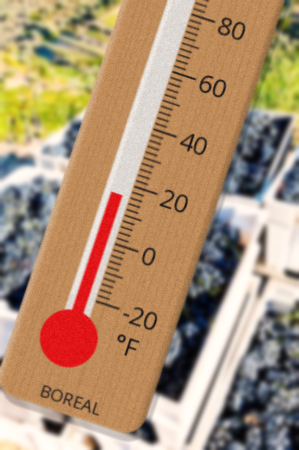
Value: 16 °F
